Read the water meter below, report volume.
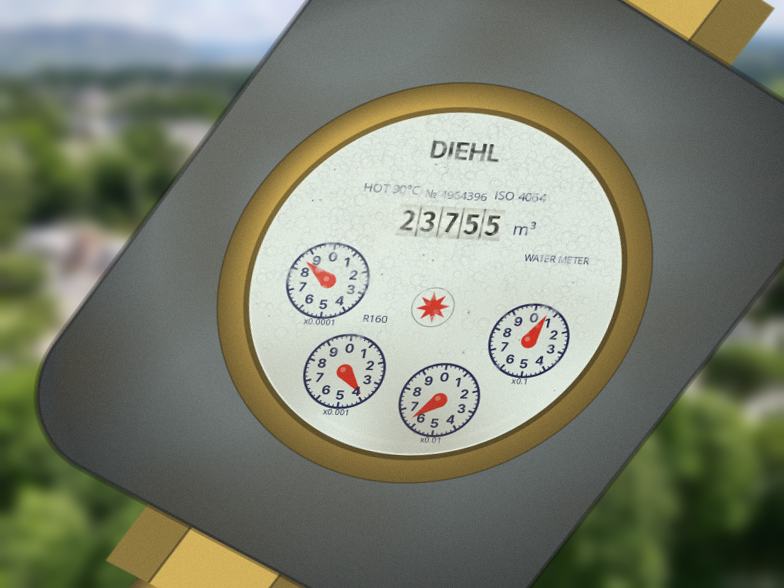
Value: 23755.0638 m³
